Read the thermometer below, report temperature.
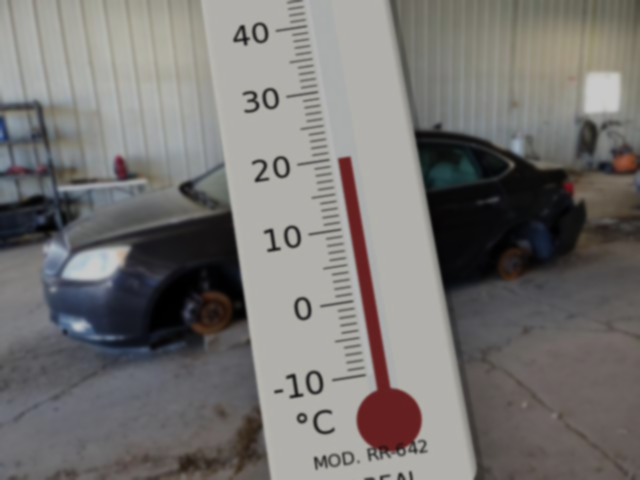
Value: 20 °C
